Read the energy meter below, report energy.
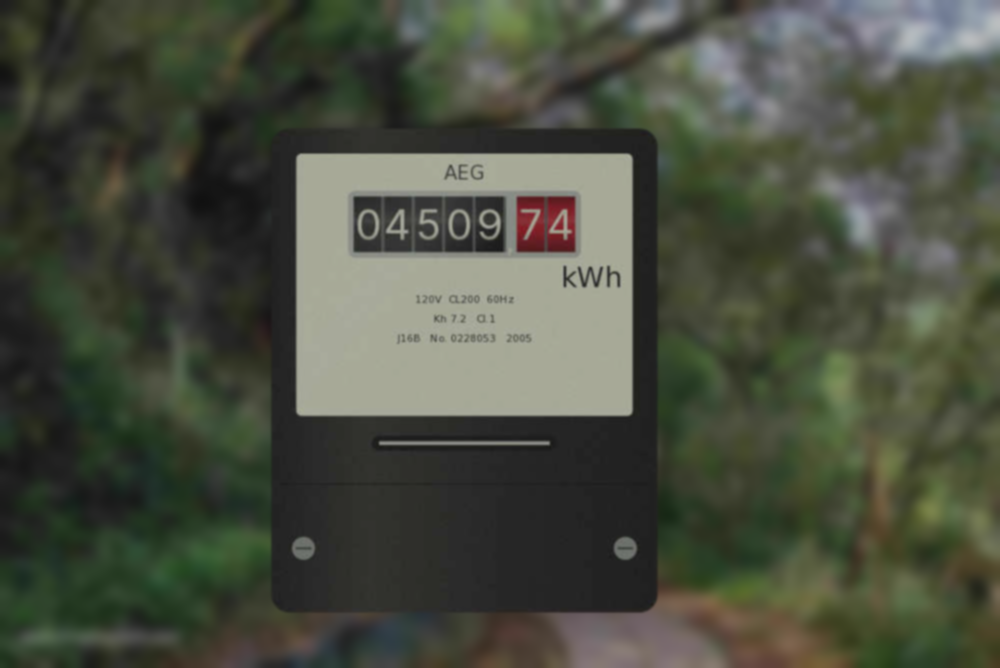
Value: 4509.74 kWh
